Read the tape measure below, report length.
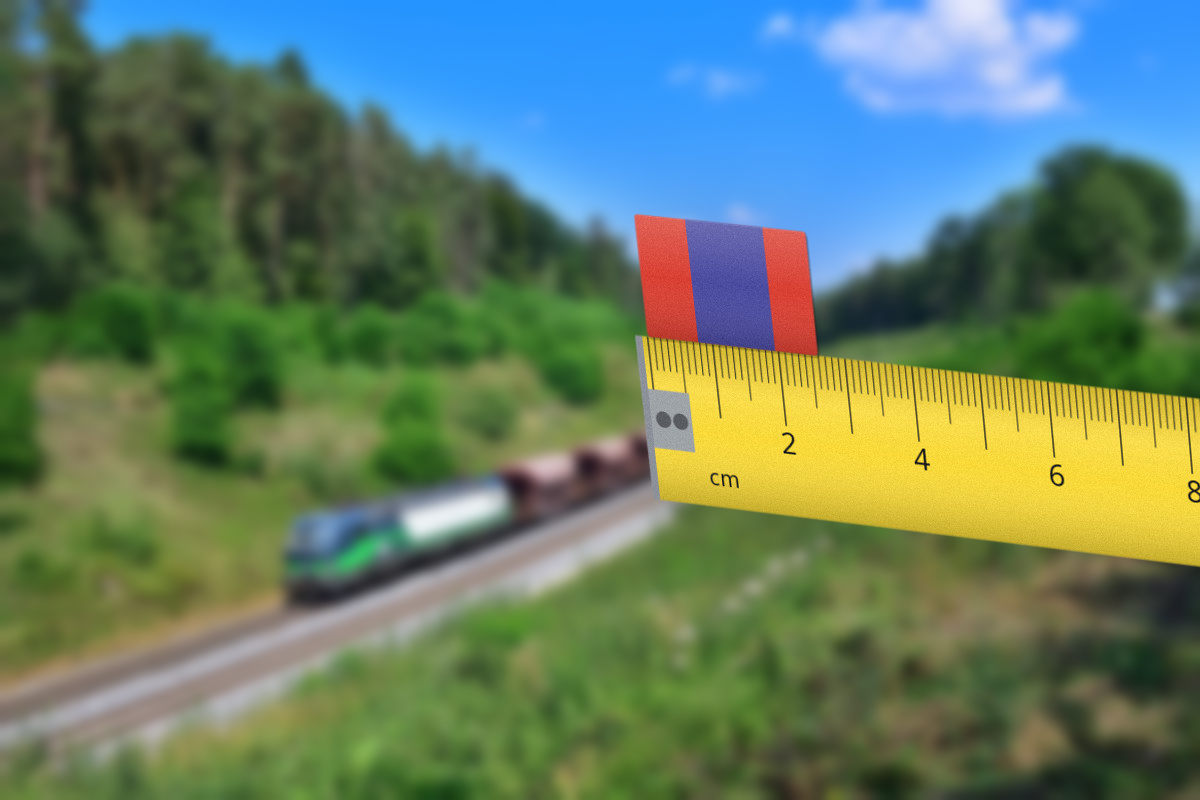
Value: 2.6 cm
